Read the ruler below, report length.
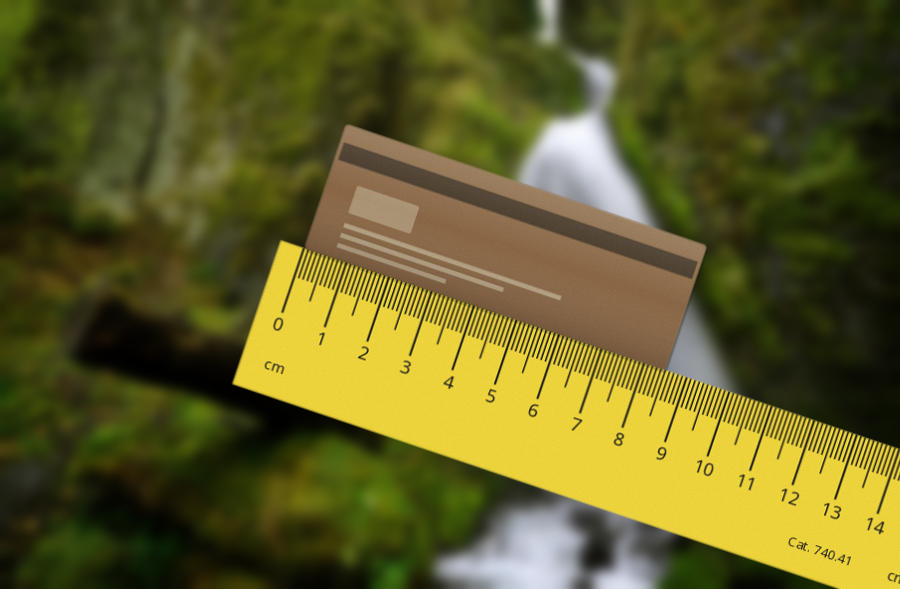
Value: 8.5 cm
